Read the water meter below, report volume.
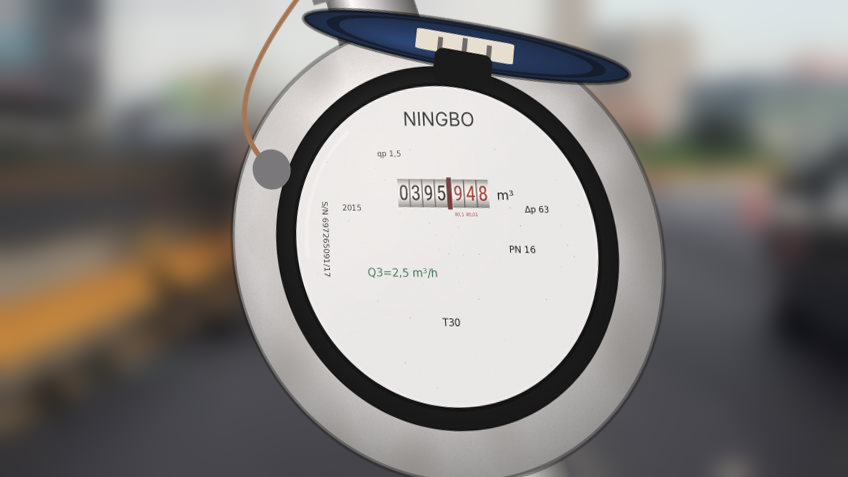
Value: 395.948 m³
